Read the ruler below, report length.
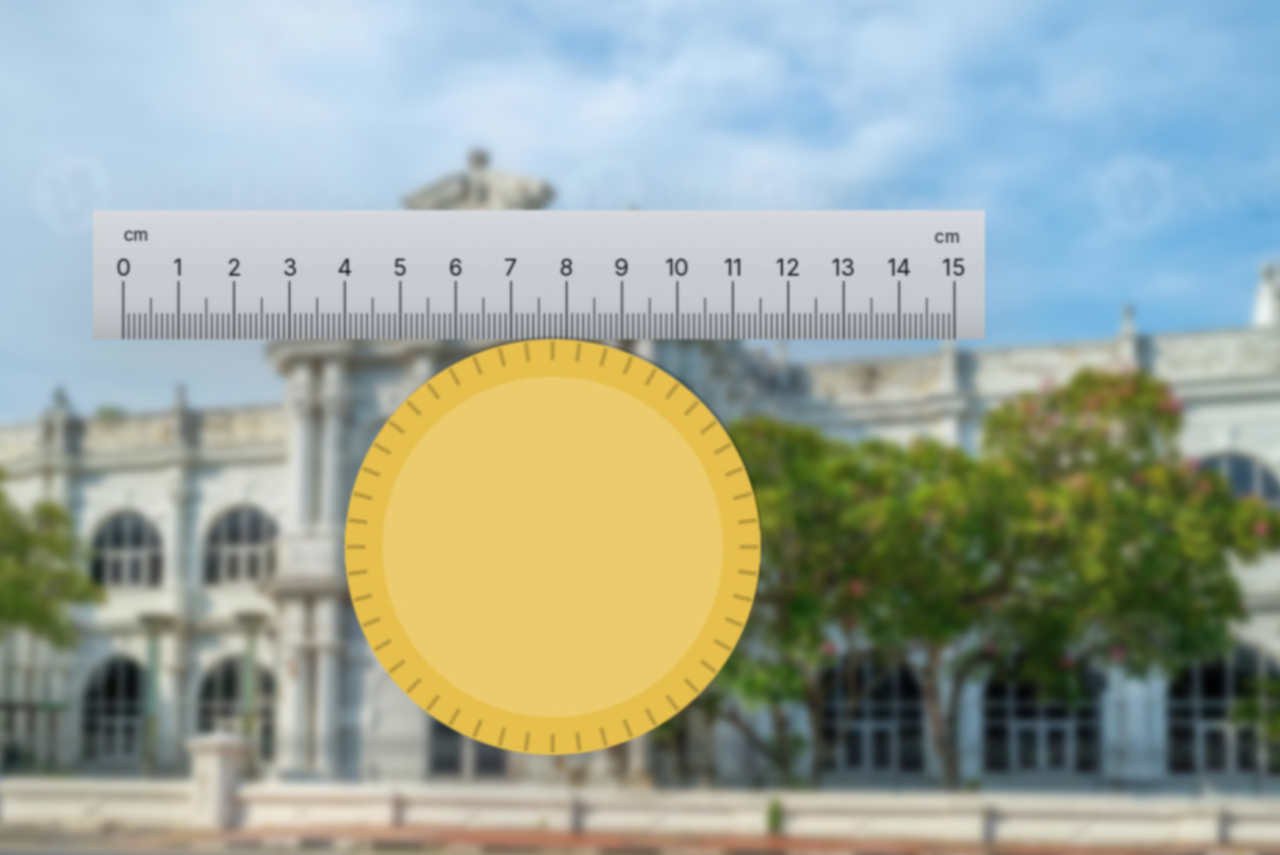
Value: 7.5 cm
